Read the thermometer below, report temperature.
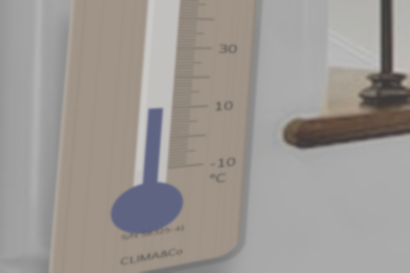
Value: 10 °C
